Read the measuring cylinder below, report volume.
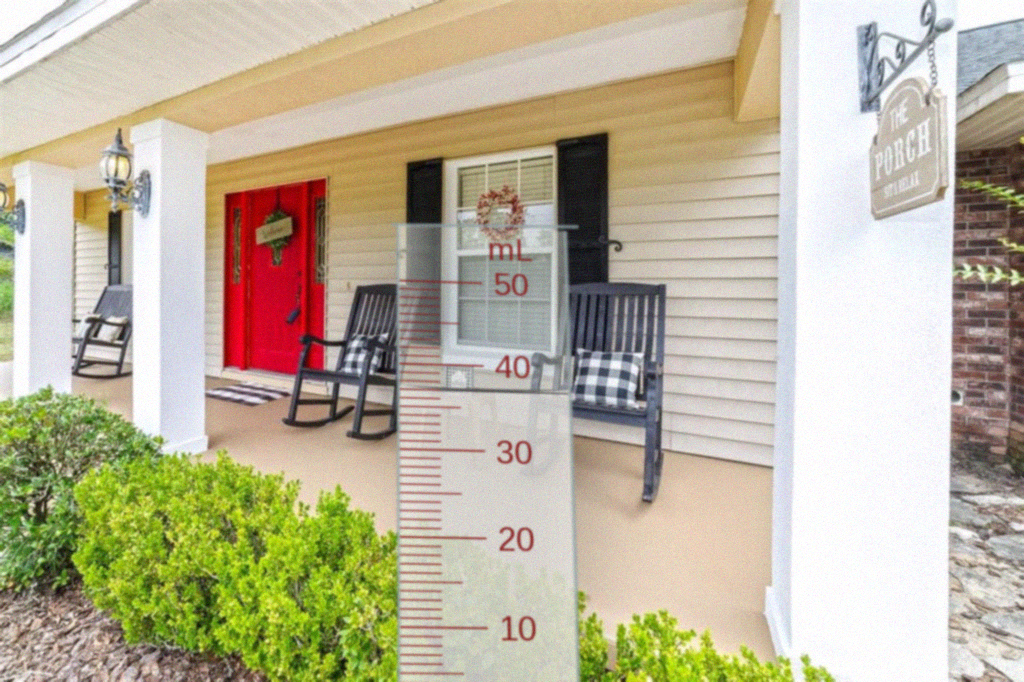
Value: 37 mL
